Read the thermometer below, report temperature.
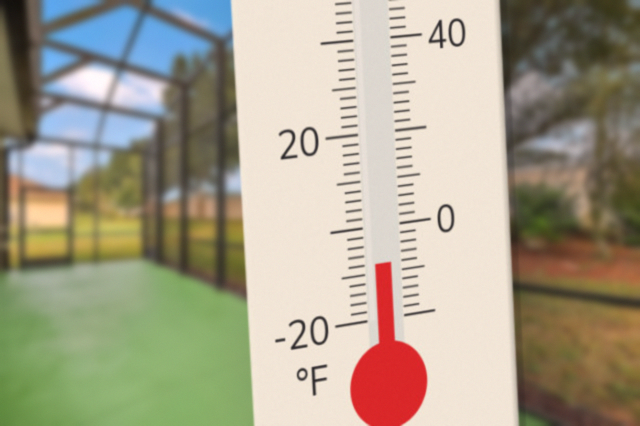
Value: -8 °F
